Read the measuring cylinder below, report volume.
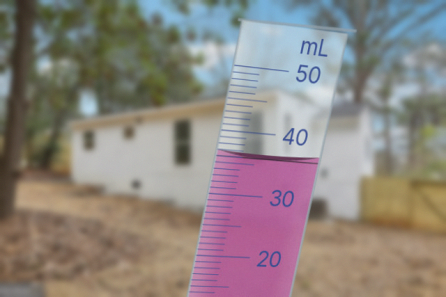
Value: 36 mL
